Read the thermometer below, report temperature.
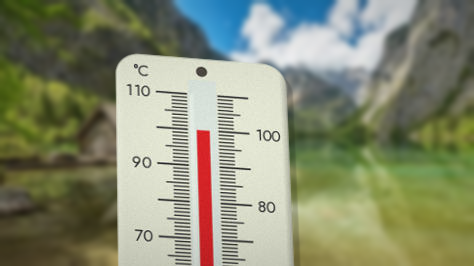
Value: 100 °C
